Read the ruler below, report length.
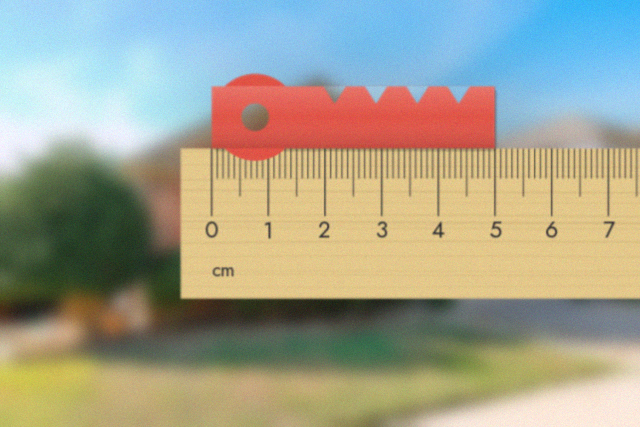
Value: 5 cm
